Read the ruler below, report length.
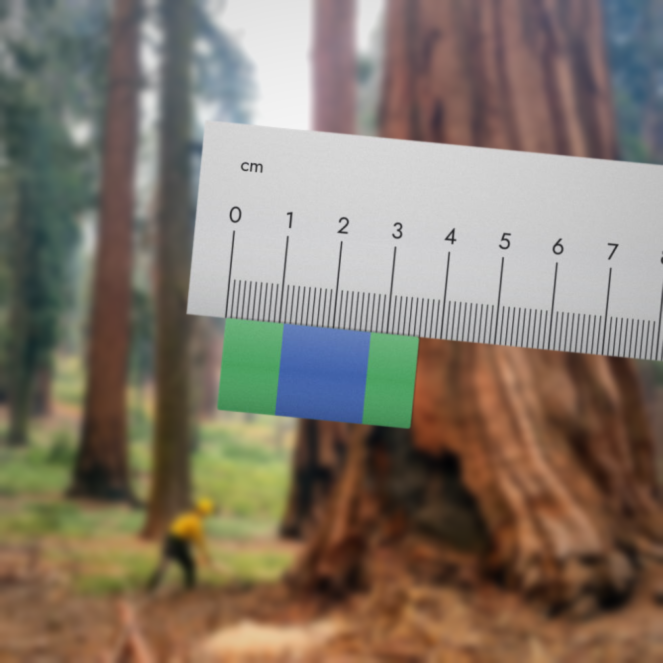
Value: 3.6 cm
